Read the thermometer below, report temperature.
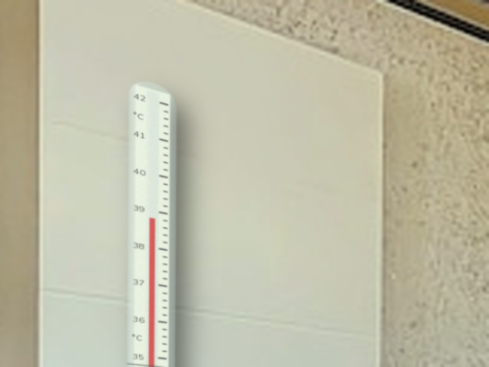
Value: 38.8 °C
